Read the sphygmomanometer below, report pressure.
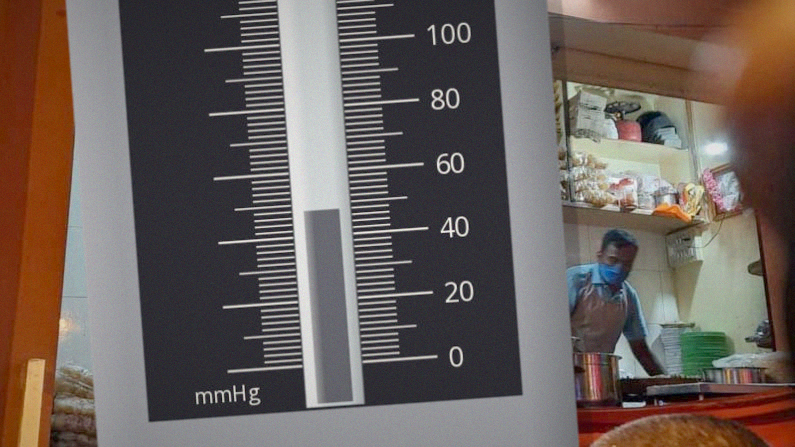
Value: 48 mmHg
